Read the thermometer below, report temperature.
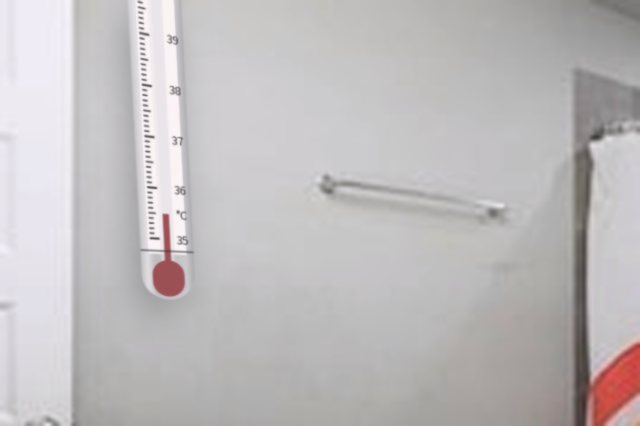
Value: 35.5 °C
